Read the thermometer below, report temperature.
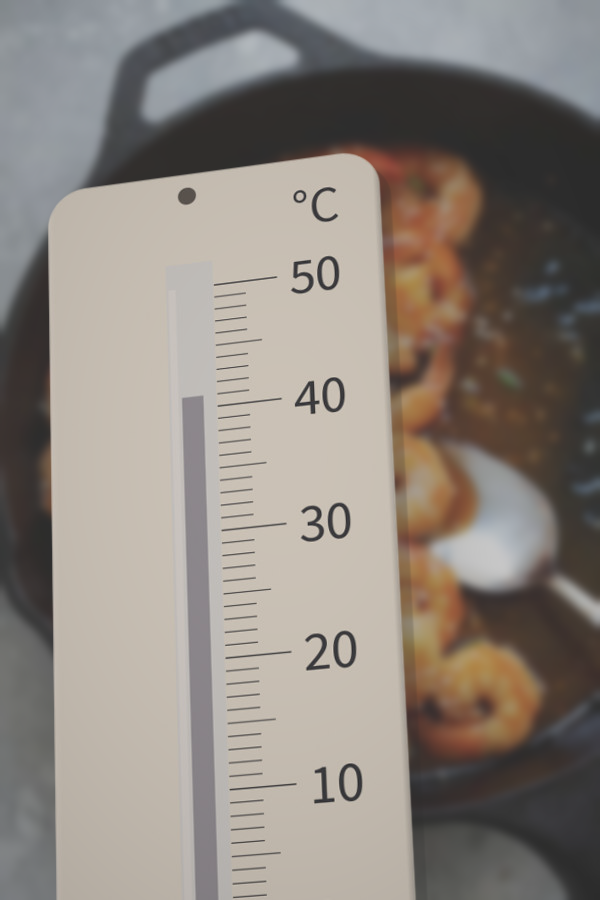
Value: 41 °C
